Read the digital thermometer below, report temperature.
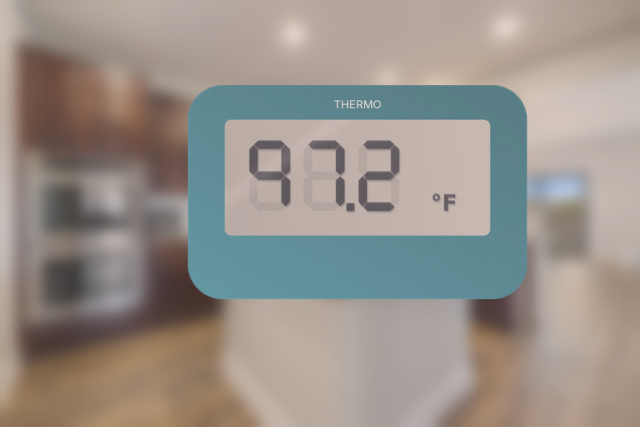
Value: 97.2 °F
